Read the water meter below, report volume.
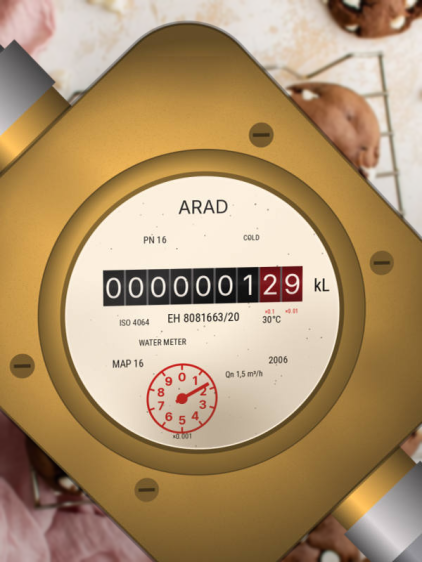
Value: 1.291 kL
